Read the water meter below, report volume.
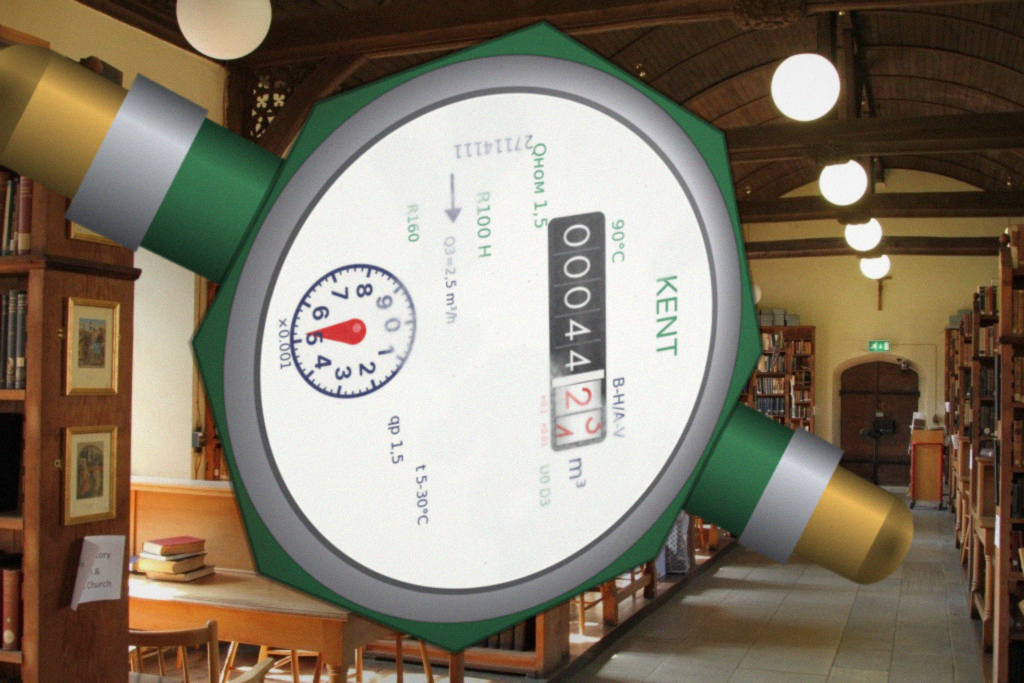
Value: 44.235 m³
